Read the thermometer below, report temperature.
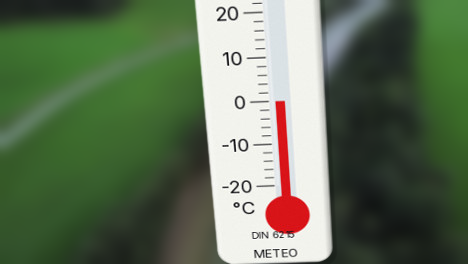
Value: 0 °C
